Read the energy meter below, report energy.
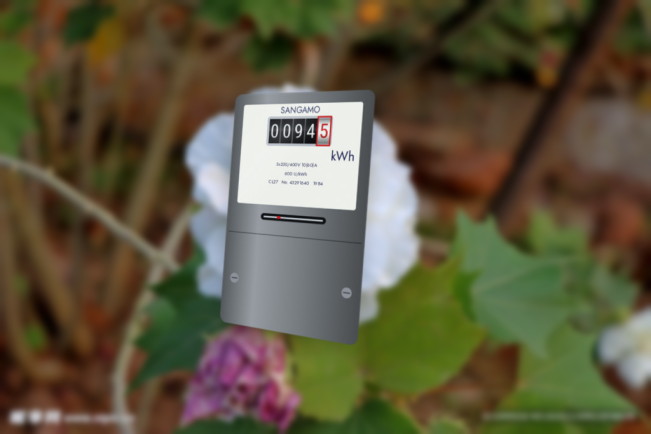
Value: 94.5 kWh
